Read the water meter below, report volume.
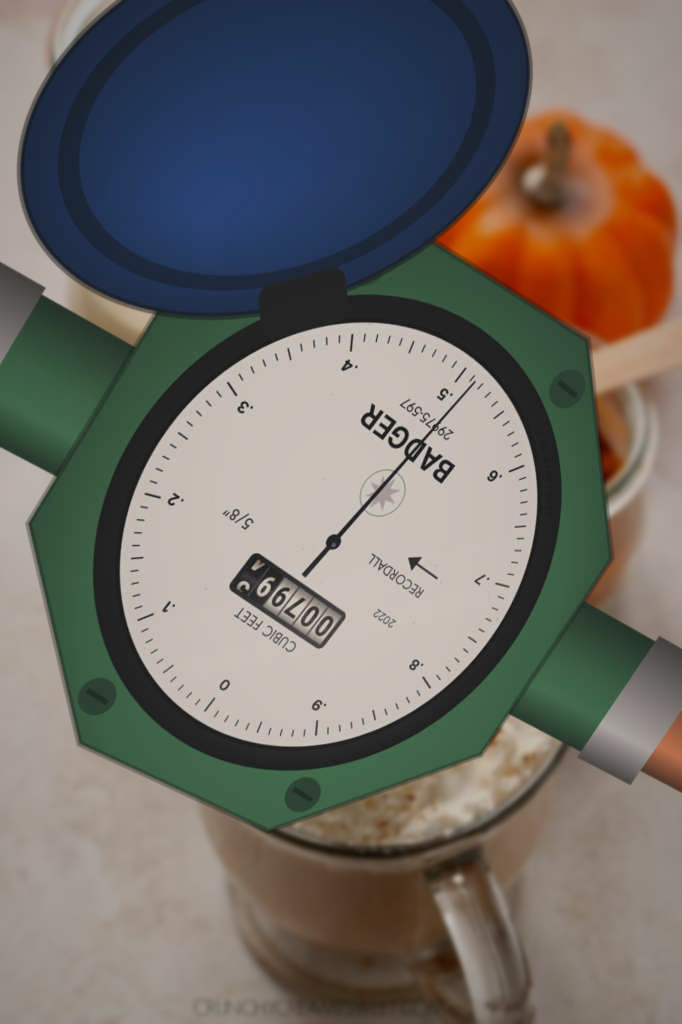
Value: 7993.51 ft³
